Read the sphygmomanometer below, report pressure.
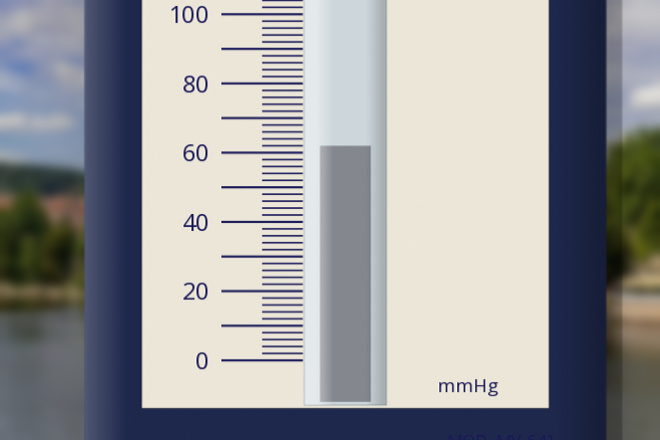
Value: 62 mmHg
